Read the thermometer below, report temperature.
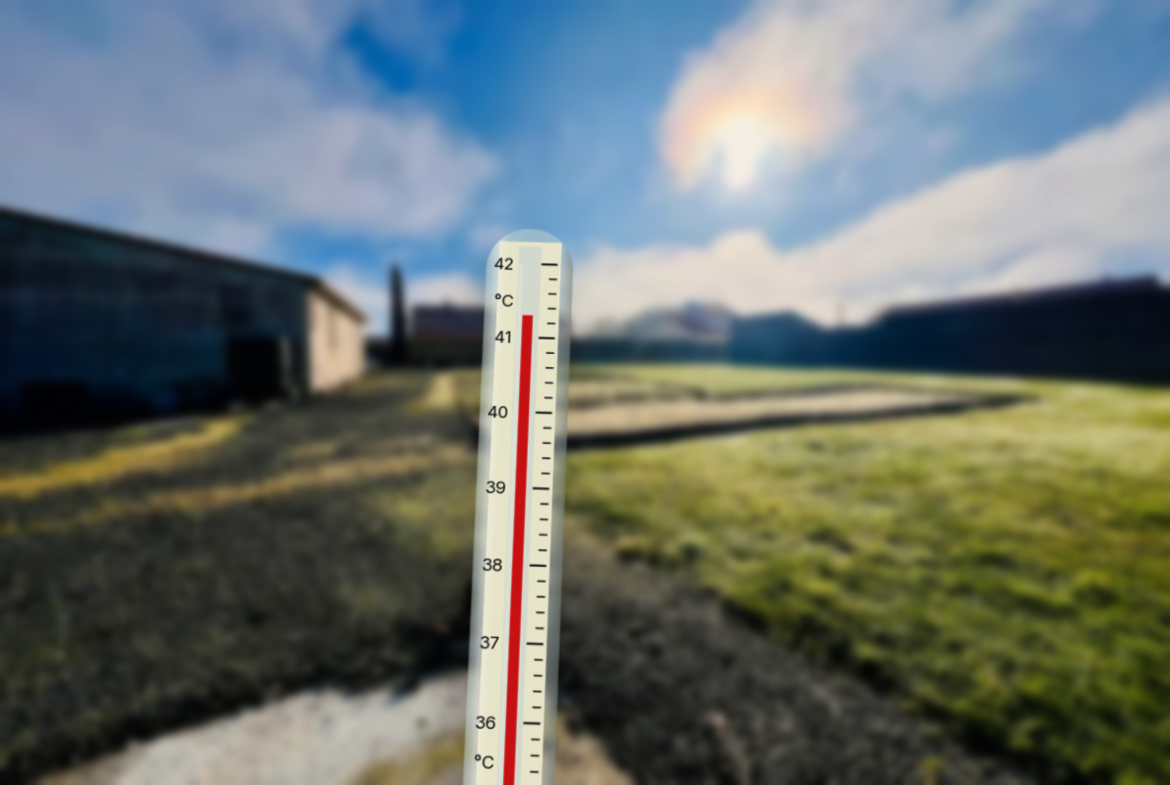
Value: 41.3 °C
